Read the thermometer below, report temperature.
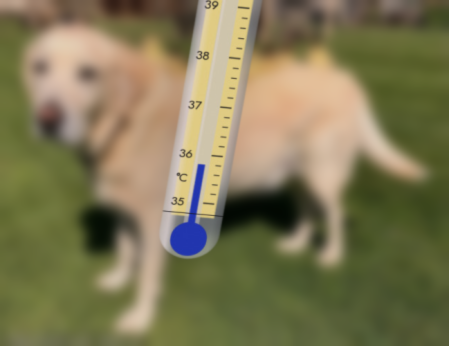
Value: 35.8 °C
